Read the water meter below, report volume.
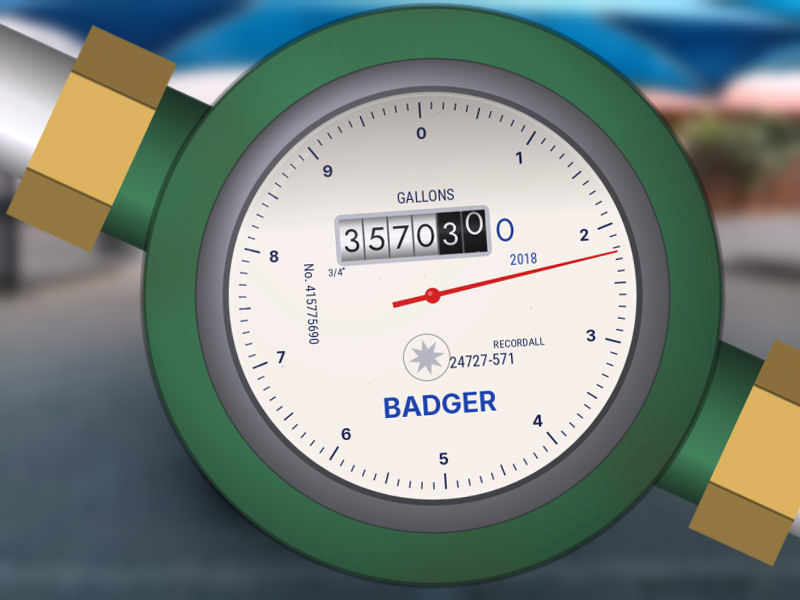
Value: 3570302.2 gal
